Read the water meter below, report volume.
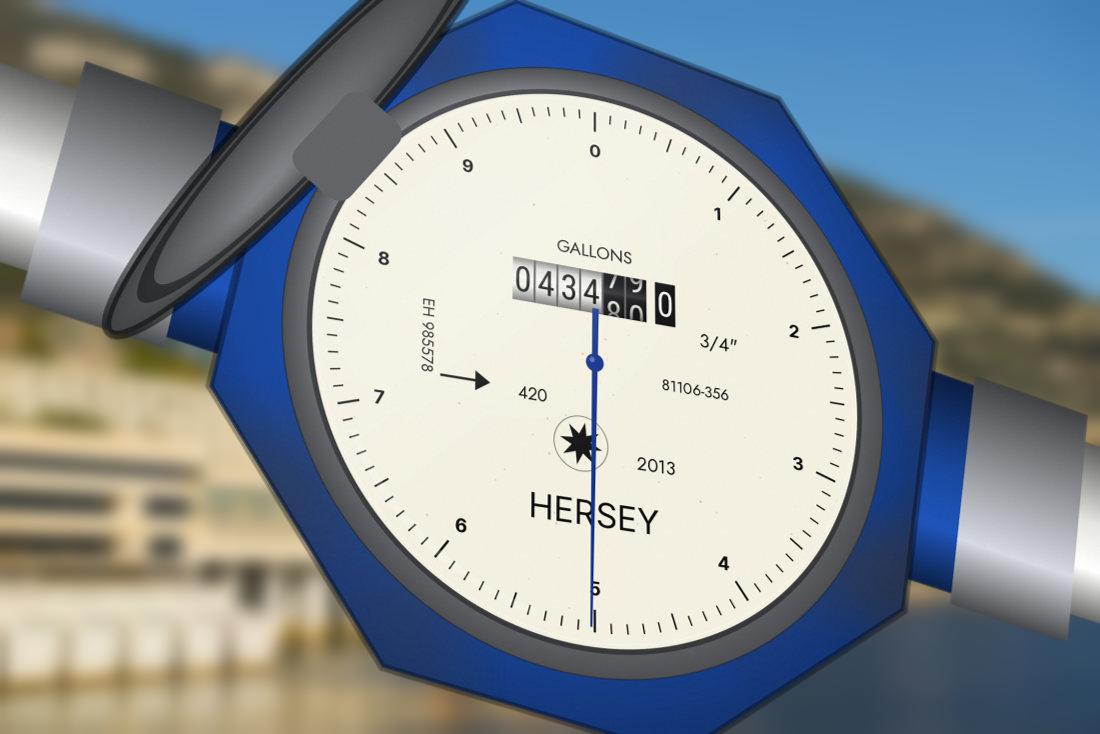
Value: 434795.0 gal
